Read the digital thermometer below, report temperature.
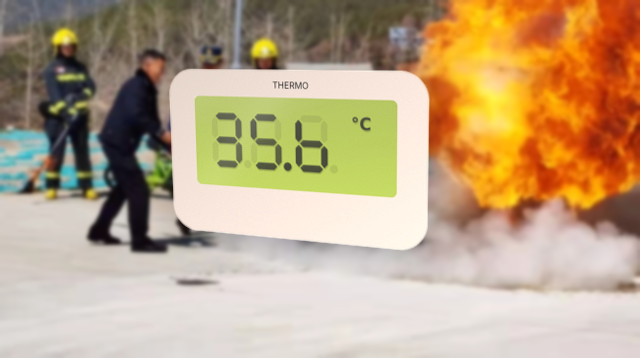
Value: 35.6 °C
